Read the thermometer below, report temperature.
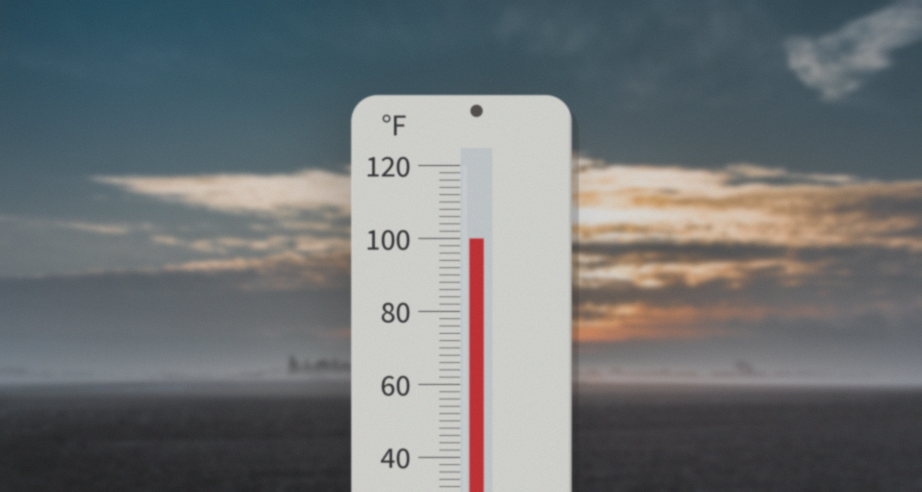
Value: 100 °F
